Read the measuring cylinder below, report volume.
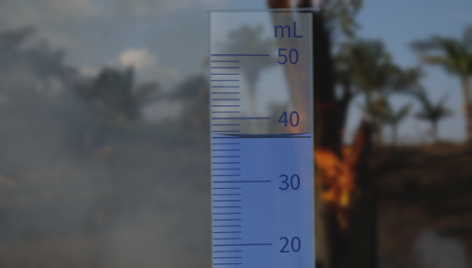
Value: 37 mL
